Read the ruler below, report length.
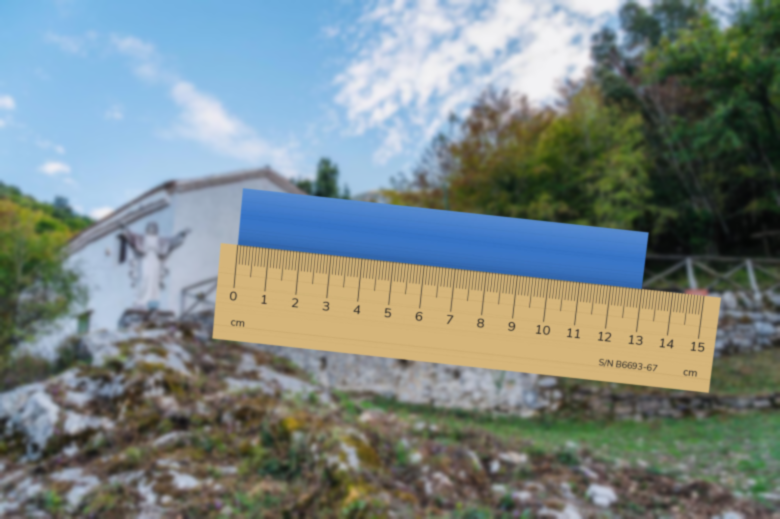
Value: 13 cm
